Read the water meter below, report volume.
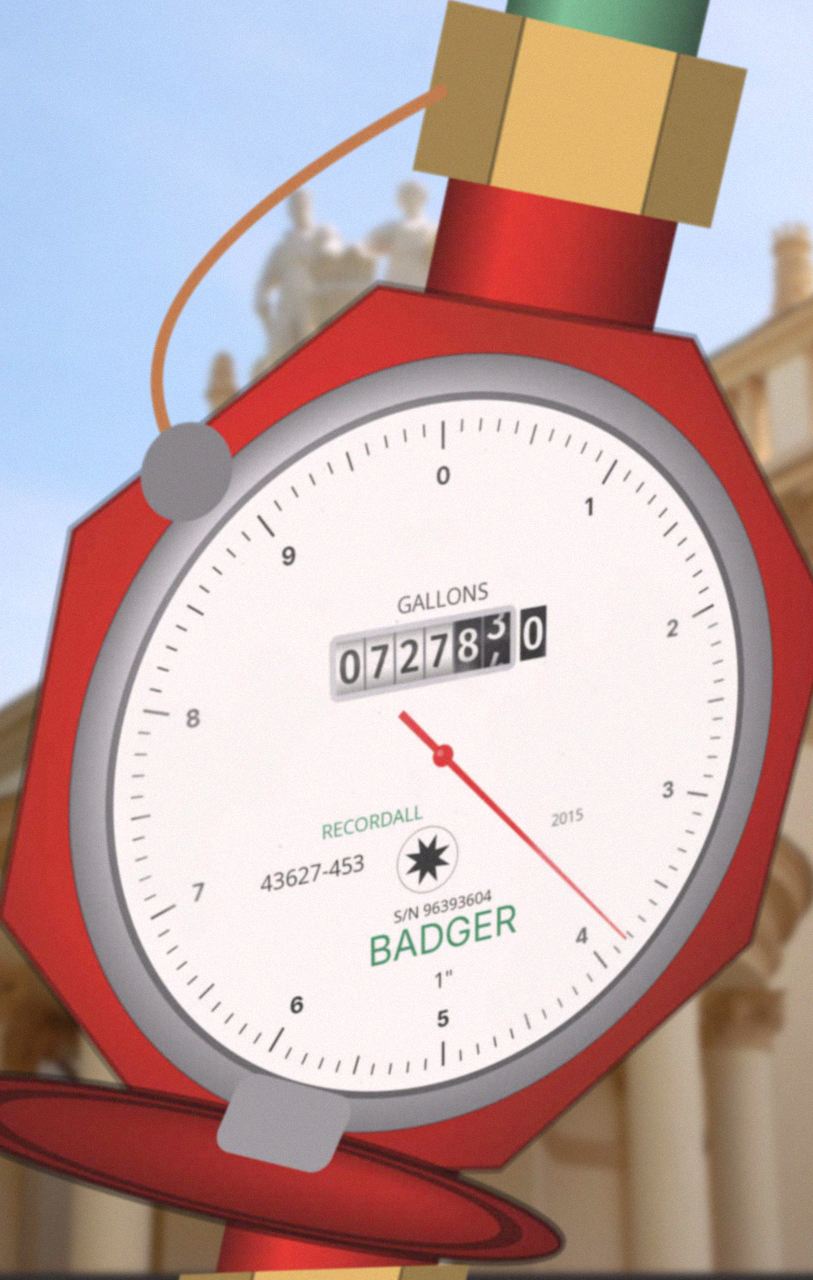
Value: 727833.8 gal
